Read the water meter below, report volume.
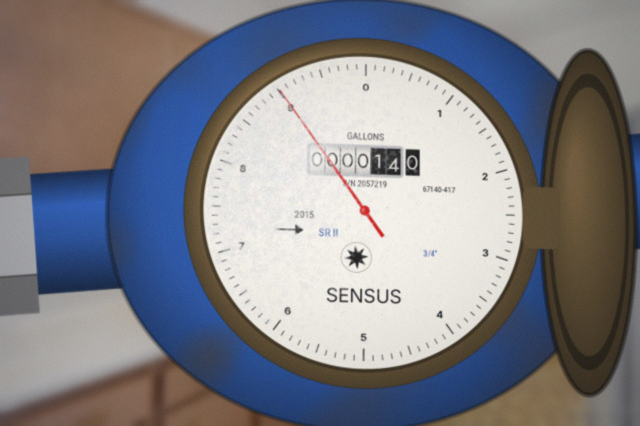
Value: 139.0 gal
